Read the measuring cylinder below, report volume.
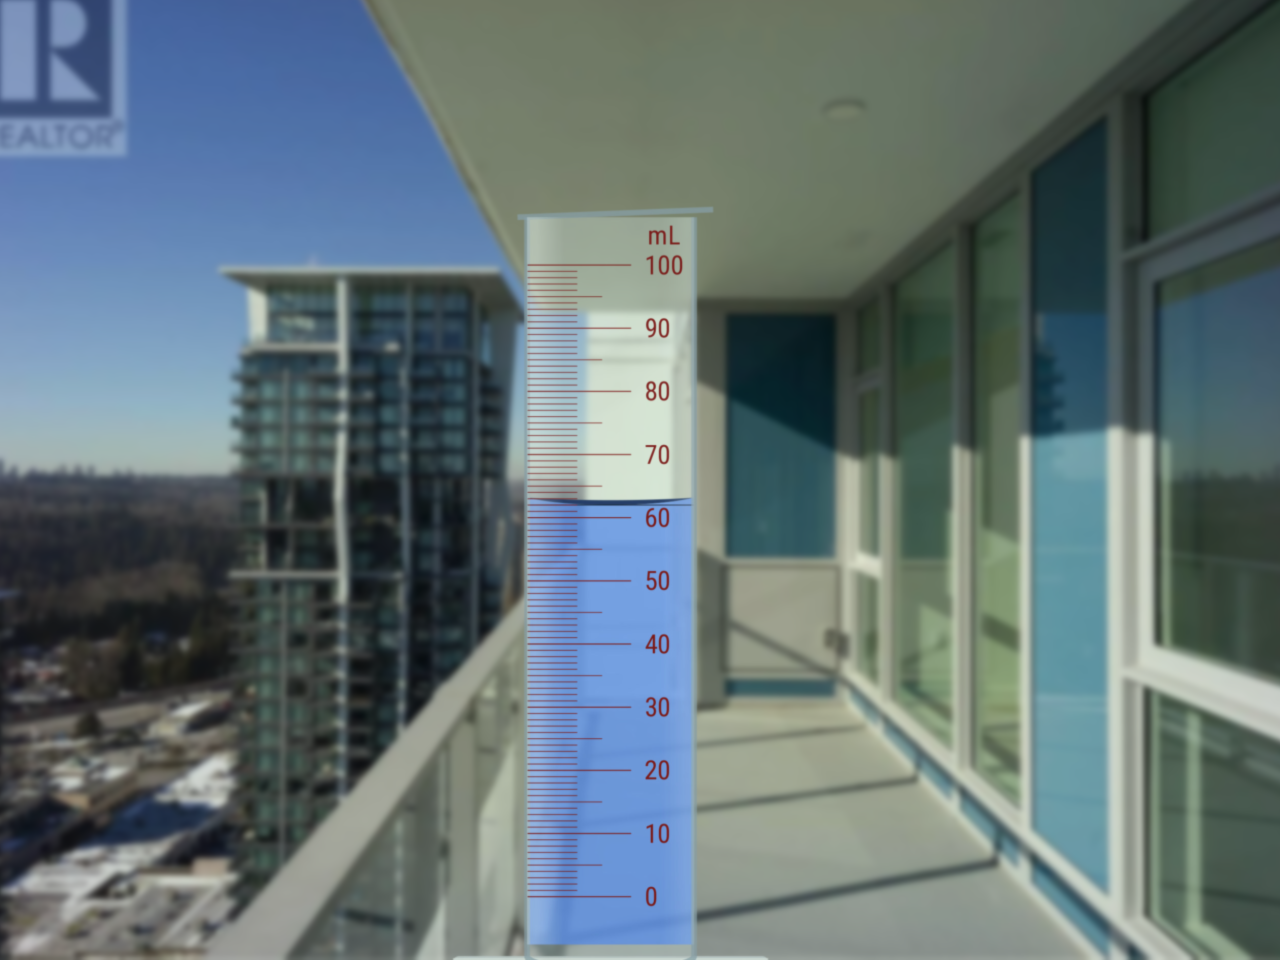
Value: 62 mL
